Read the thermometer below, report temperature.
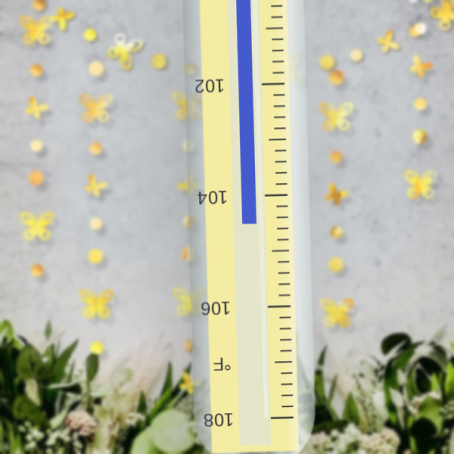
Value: 104.5 °F
